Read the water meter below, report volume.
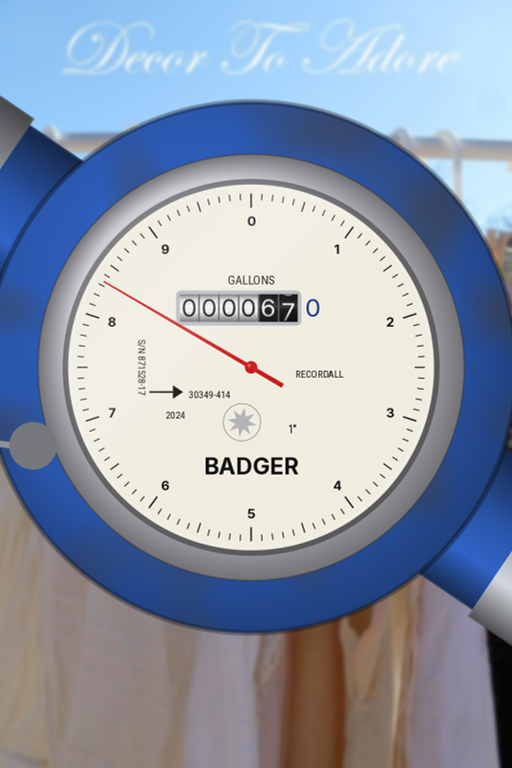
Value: 668.3 gal
